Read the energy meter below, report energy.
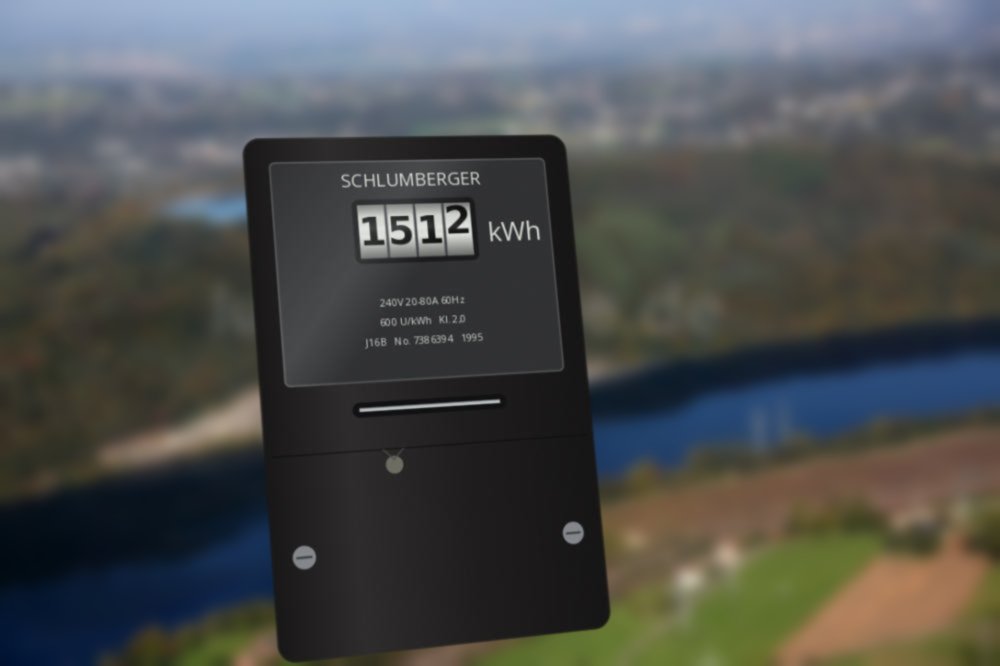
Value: 1512 kWh
